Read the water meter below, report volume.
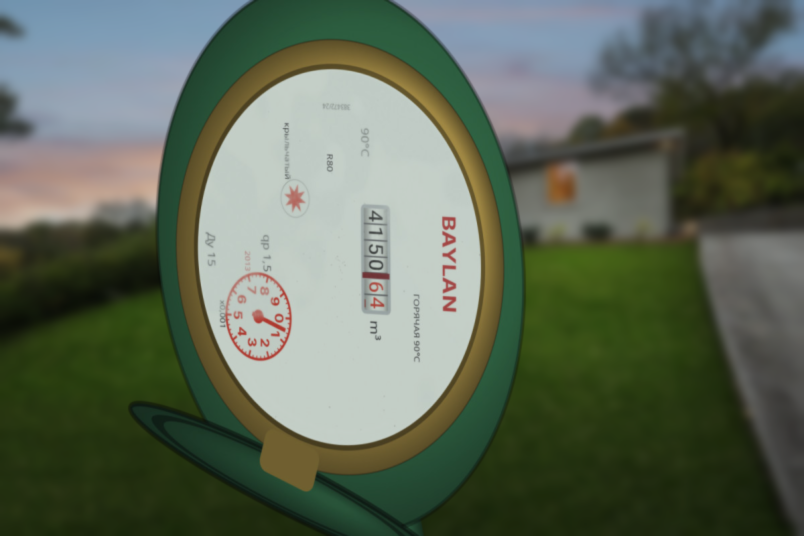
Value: 4150.640 m³
